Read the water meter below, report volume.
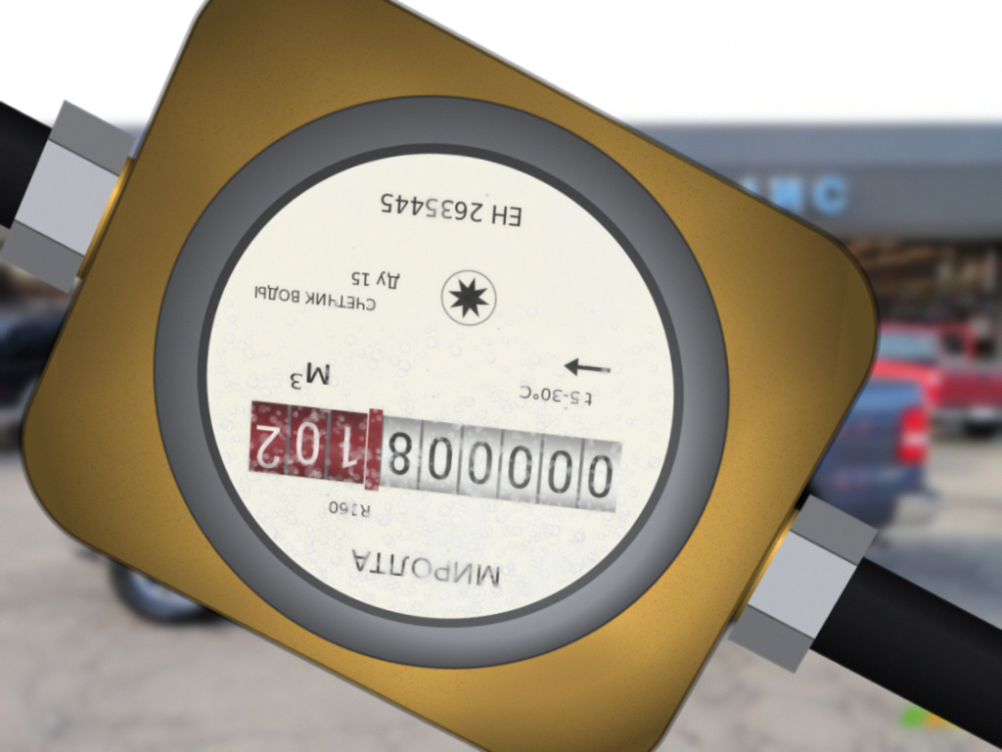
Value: 8.102 m³
